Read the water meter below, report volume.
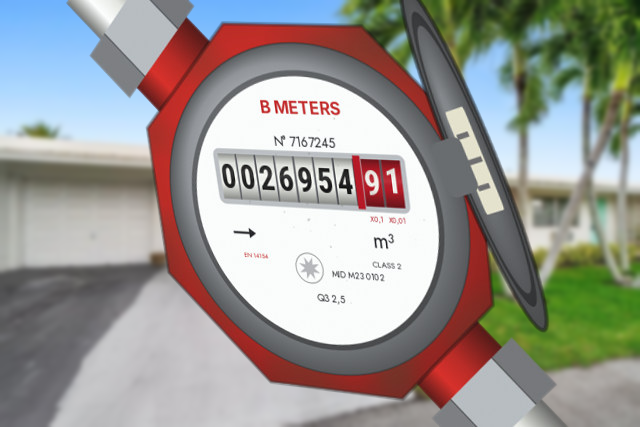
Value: 26954.91 m³
